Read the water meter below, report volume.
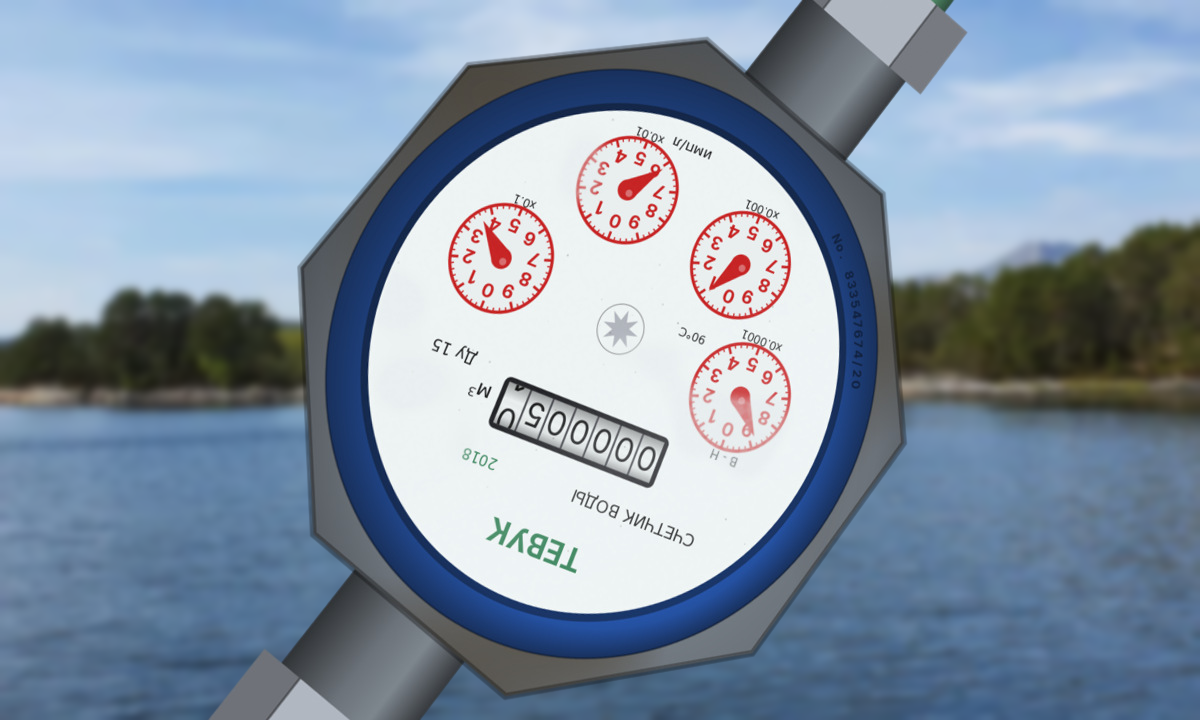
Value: 50.3608 m³
